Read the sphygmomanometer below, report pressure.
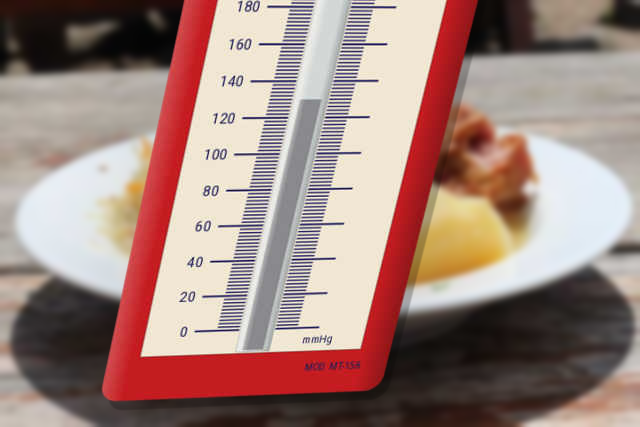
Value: 130 mmHg
